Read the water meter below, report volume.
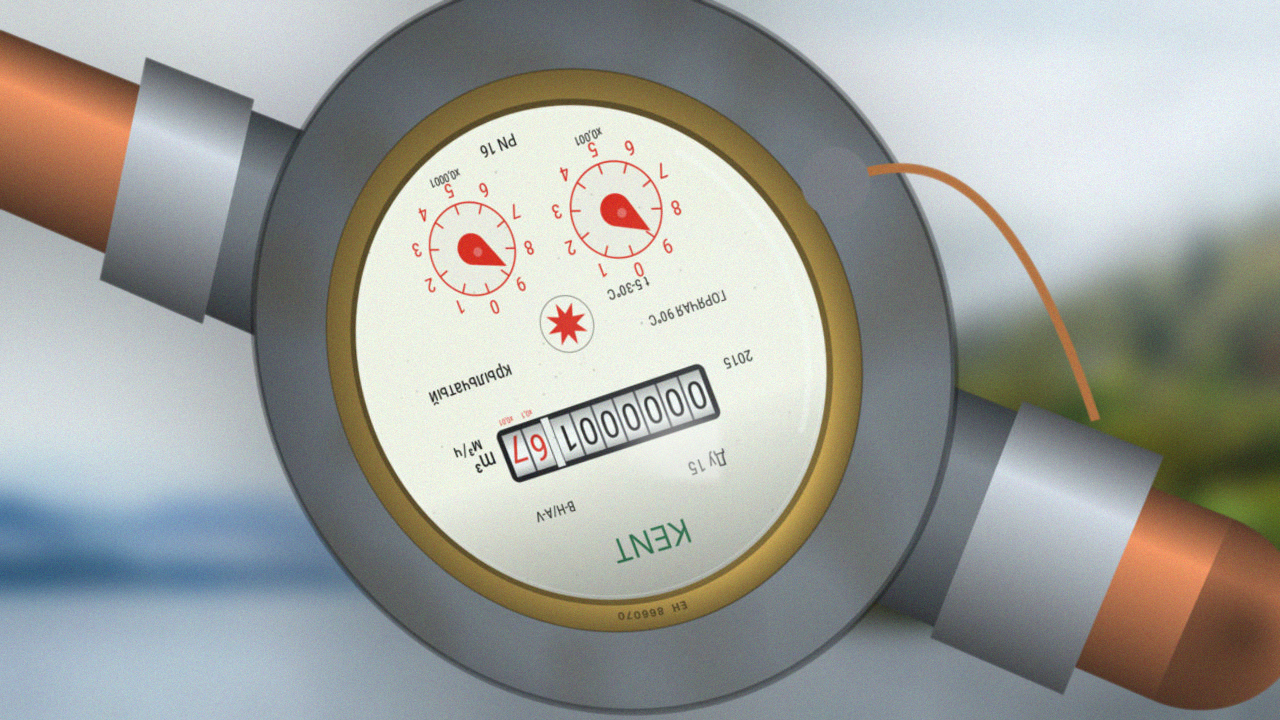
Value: 1.6688 m³
